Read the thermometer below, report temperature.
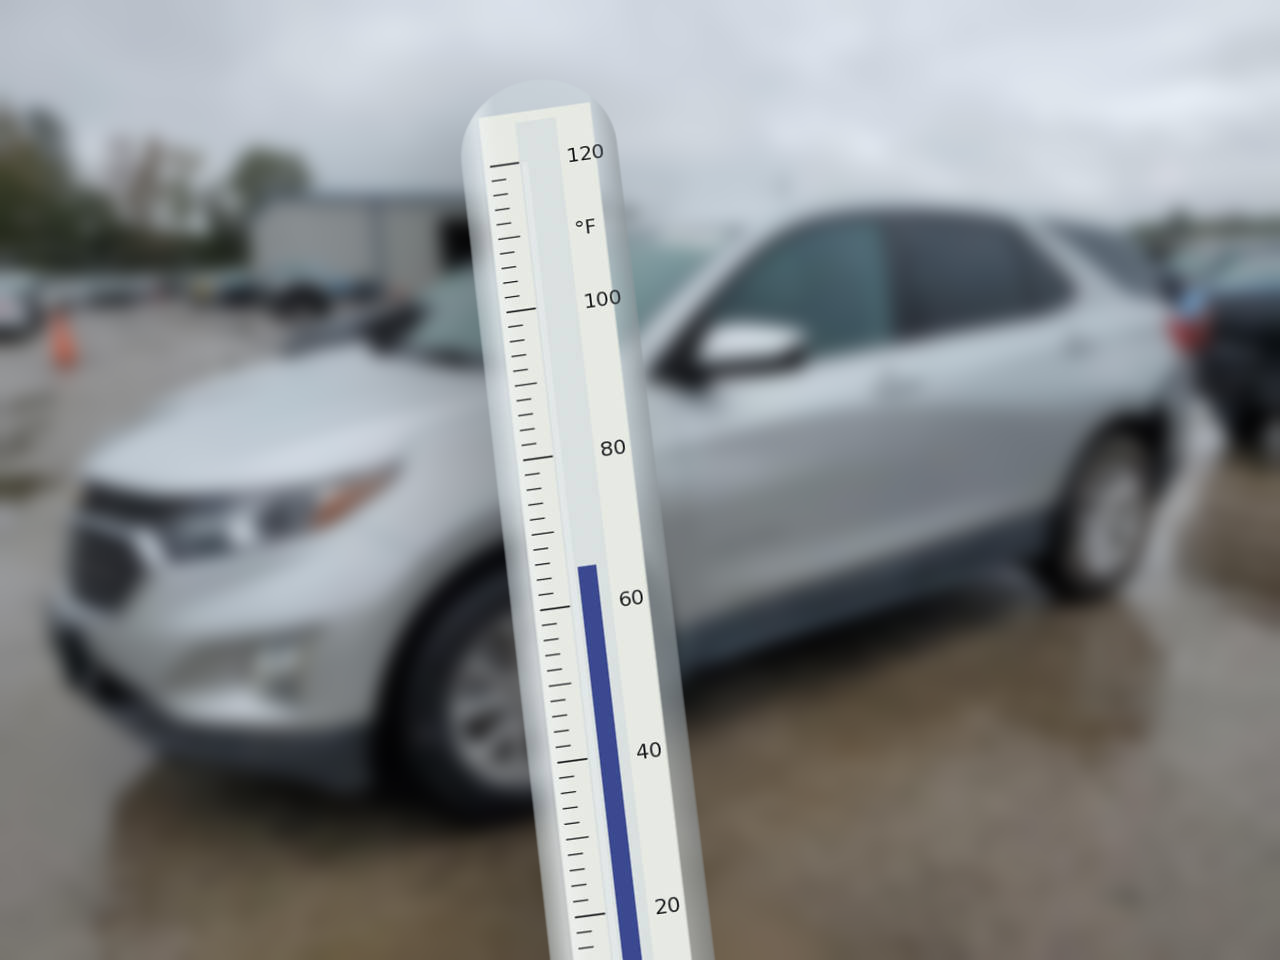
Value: 65 °F
